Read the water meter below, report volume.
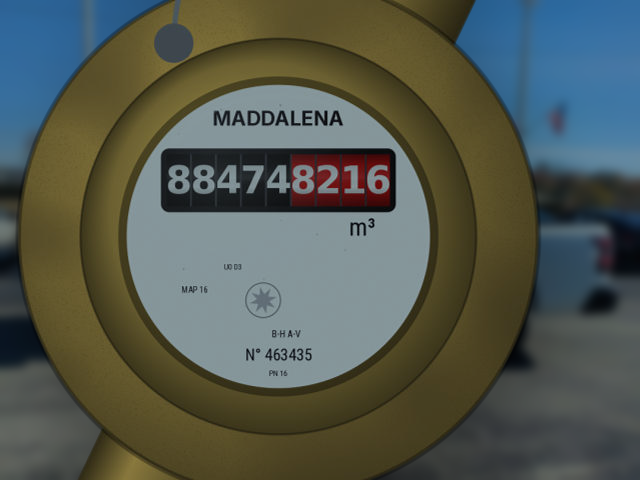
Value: 88474.8216 m³
